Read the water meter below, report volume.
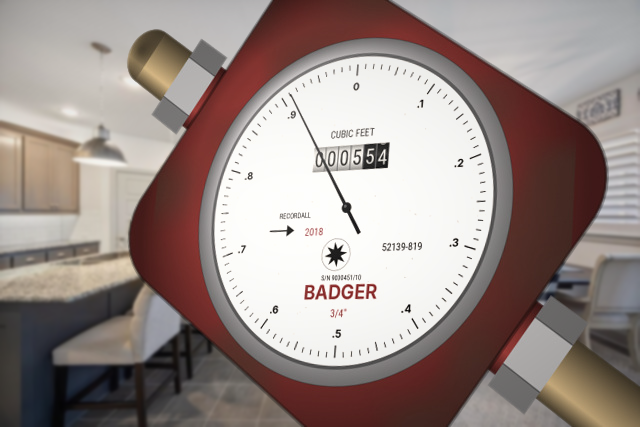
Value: 553.91 ft³
